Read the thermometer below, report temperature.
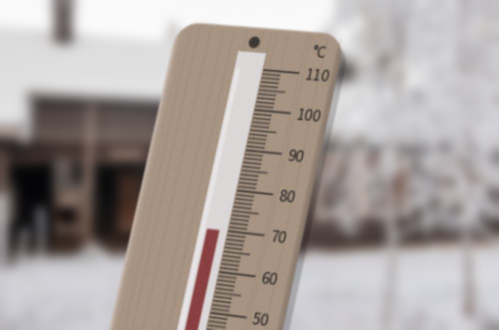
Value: 70 °C
